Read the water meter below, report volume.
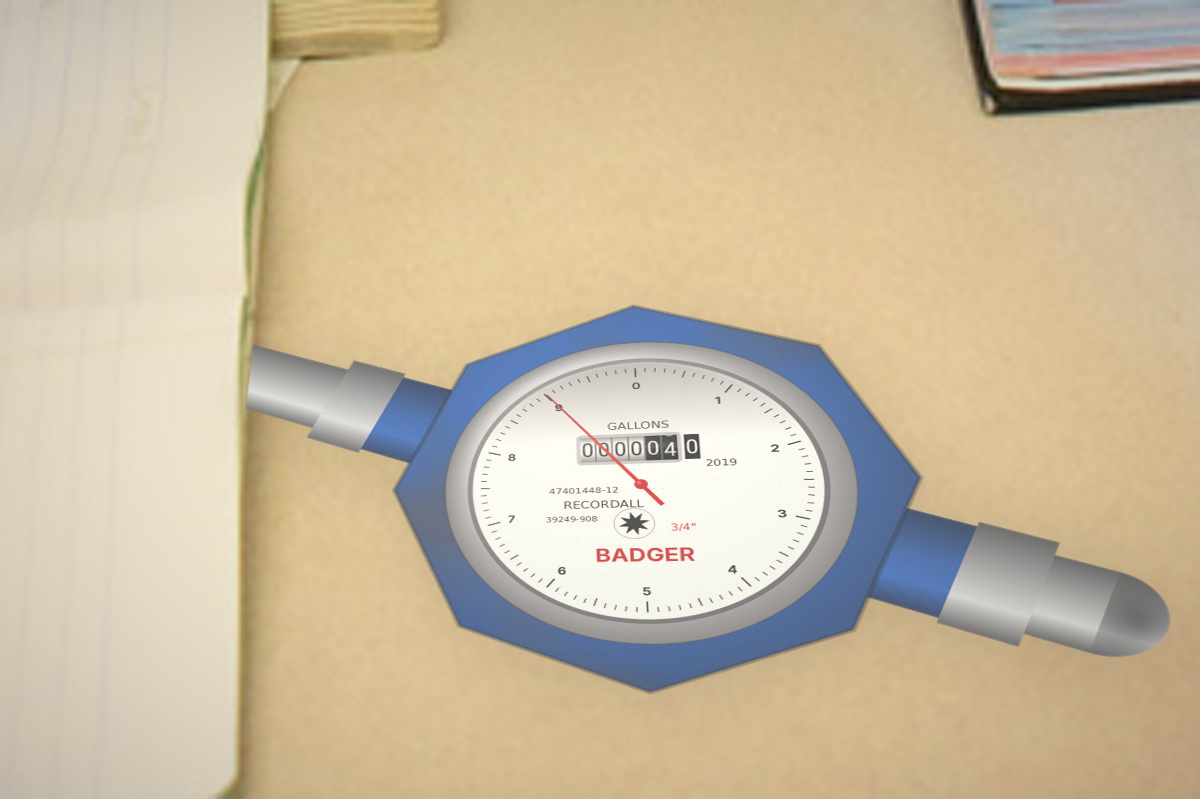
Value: 39.0 gal
